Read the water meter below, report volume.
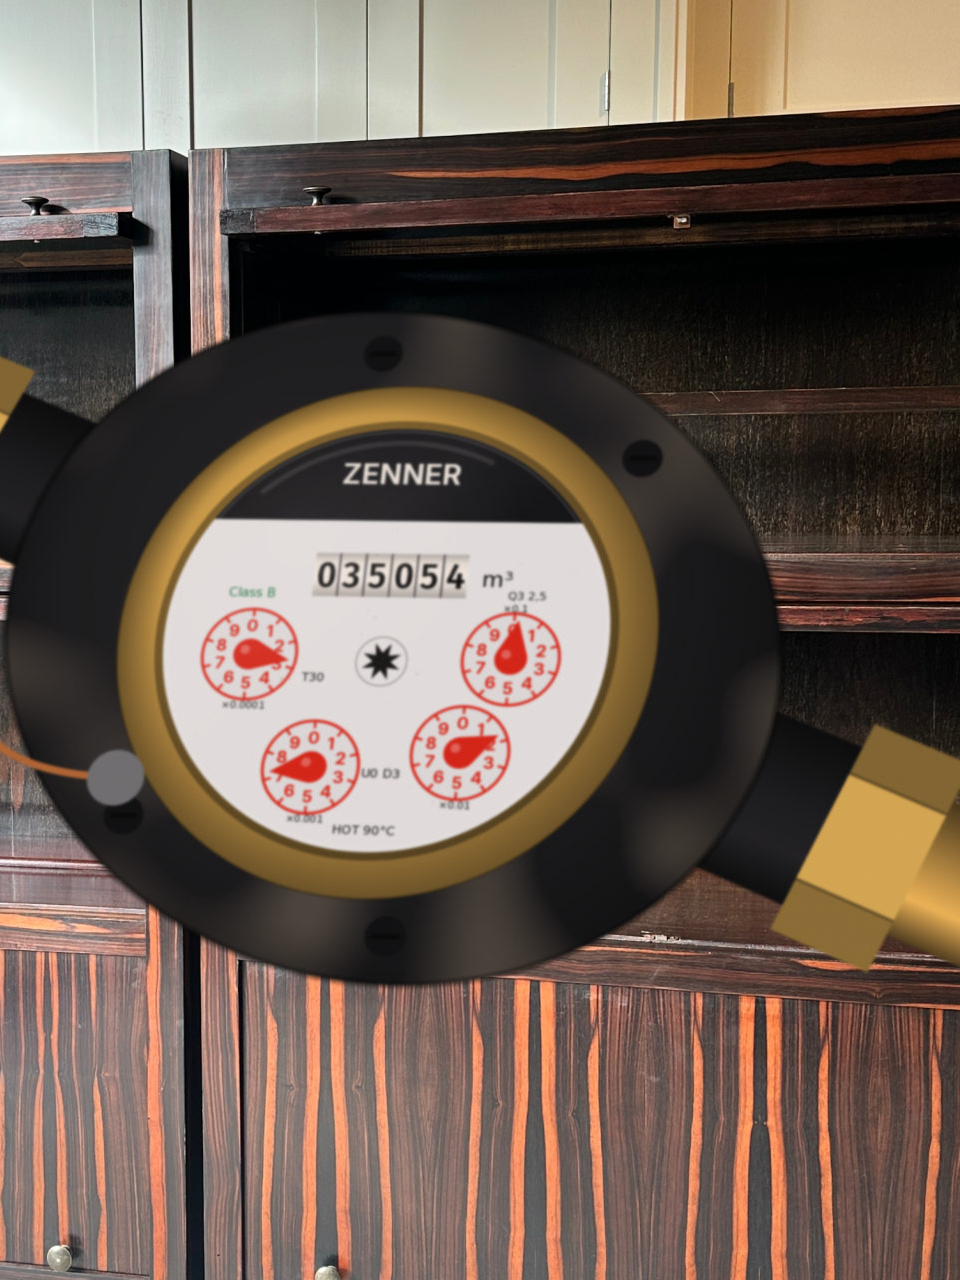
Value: 35054.0172 m³
